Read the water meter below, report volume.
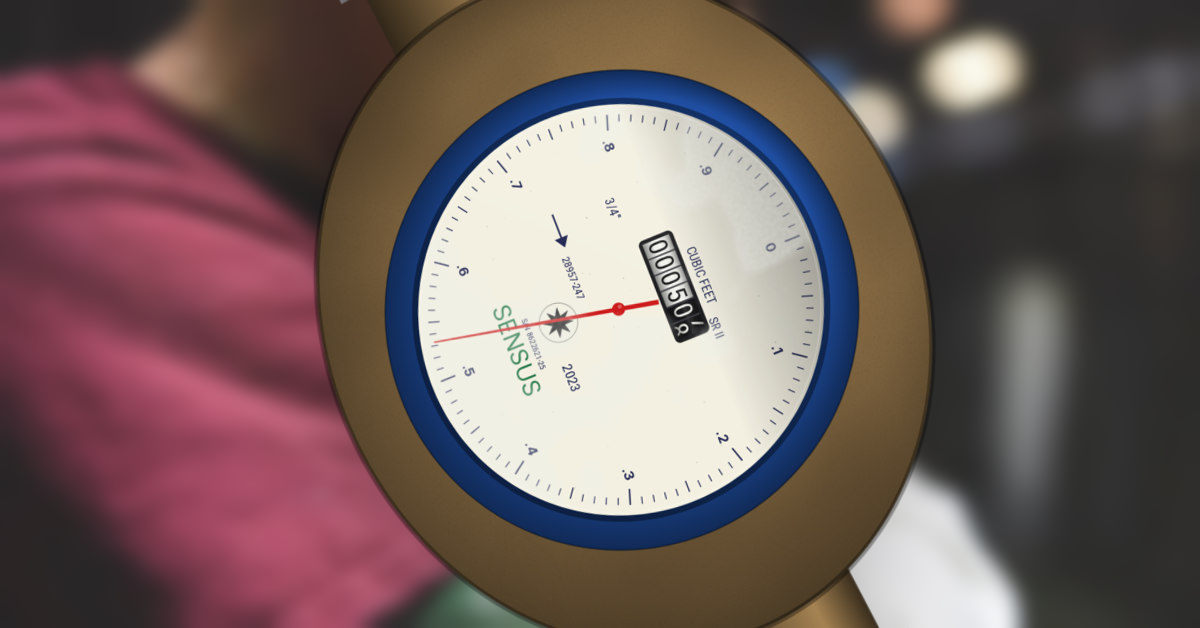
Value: 507.53 ft³
